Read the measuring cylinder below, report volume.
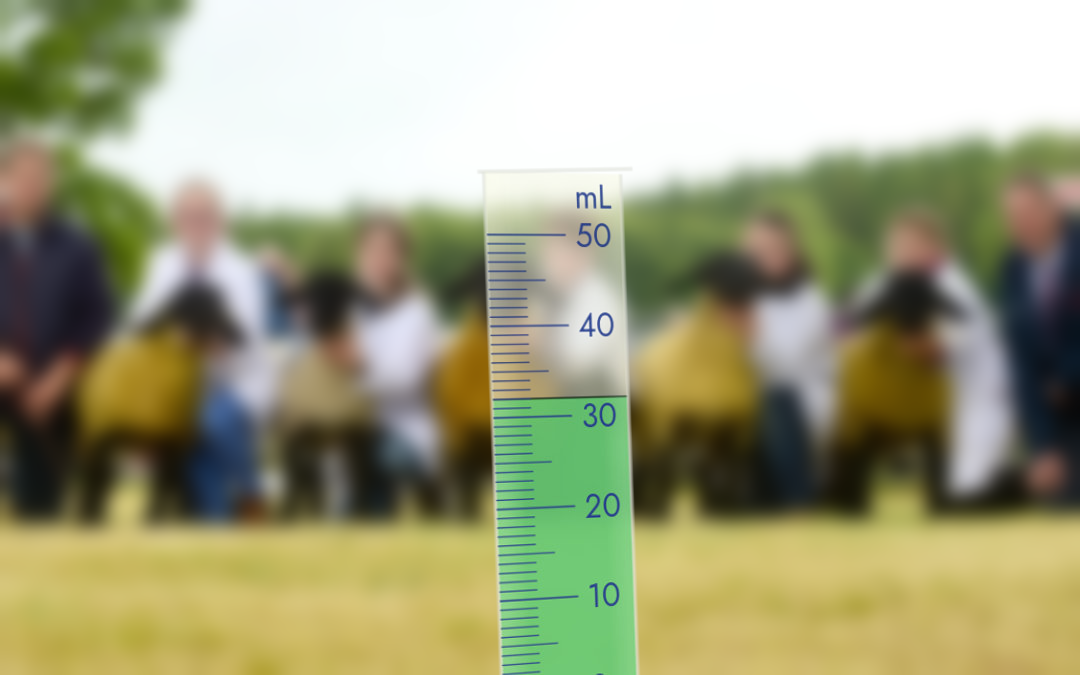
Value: 32 mL
